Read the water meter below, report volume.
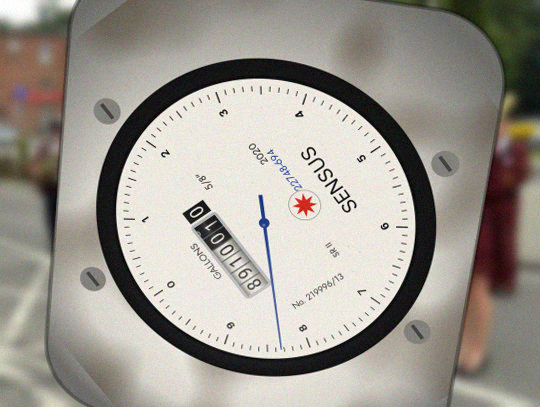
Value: 8910008.3 gal
